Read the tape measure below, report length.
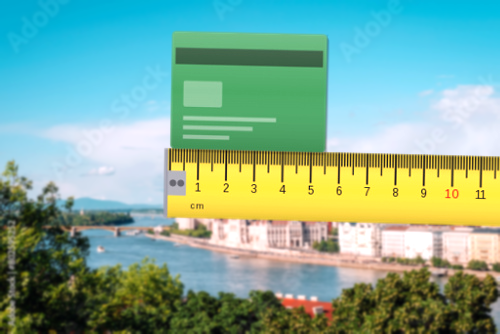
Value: 5.5 cm
